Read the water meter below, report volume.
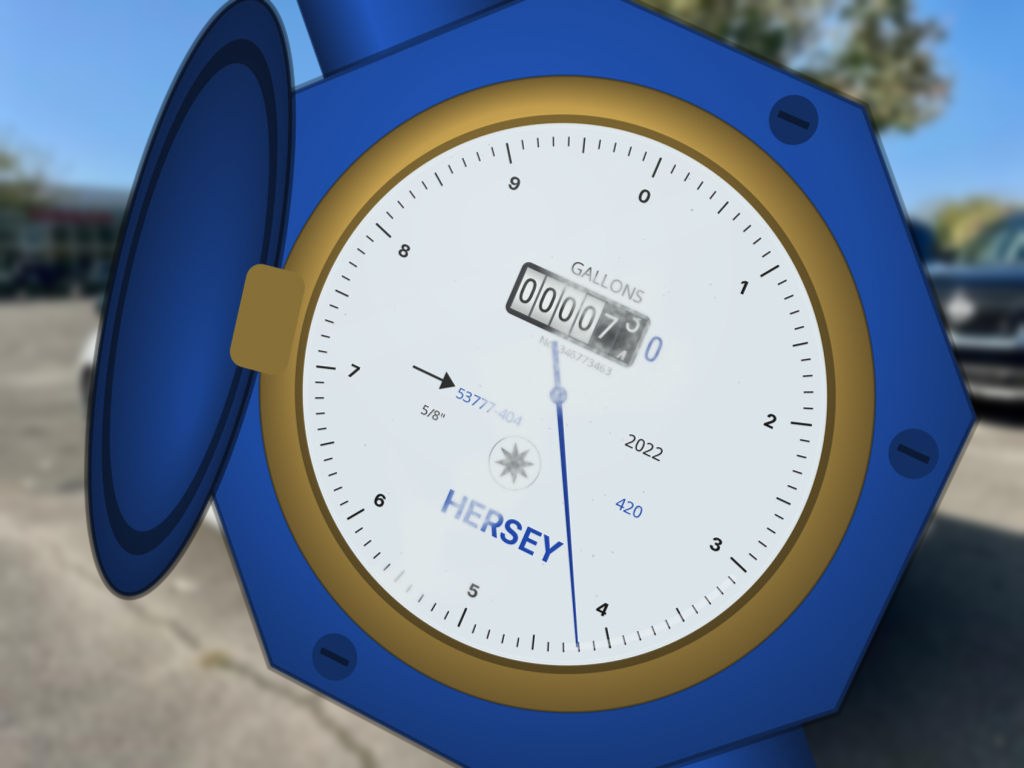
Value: 734.2 gal
